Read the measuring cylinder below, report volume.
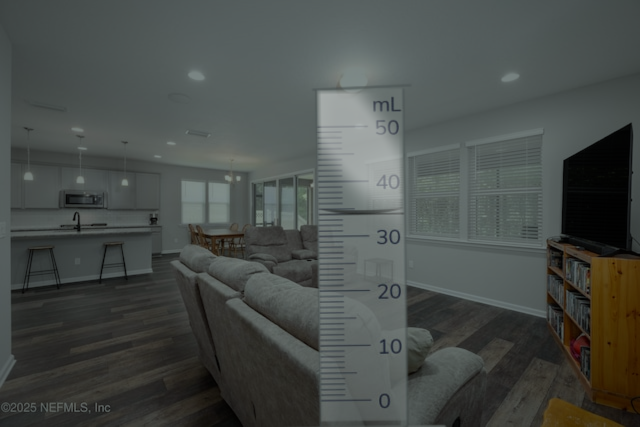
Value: 34 mL
